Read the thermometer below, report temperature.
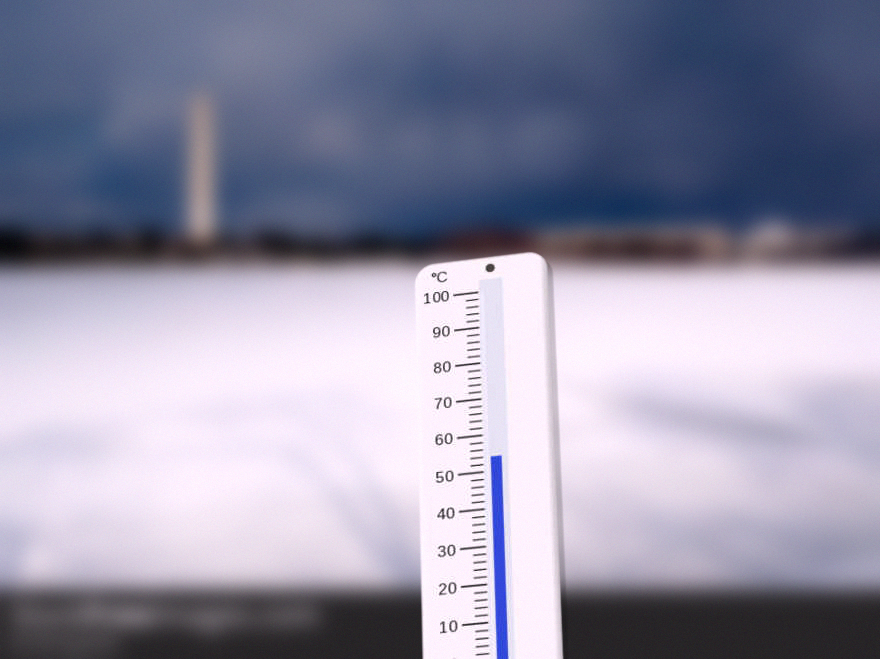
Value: 54 °C
